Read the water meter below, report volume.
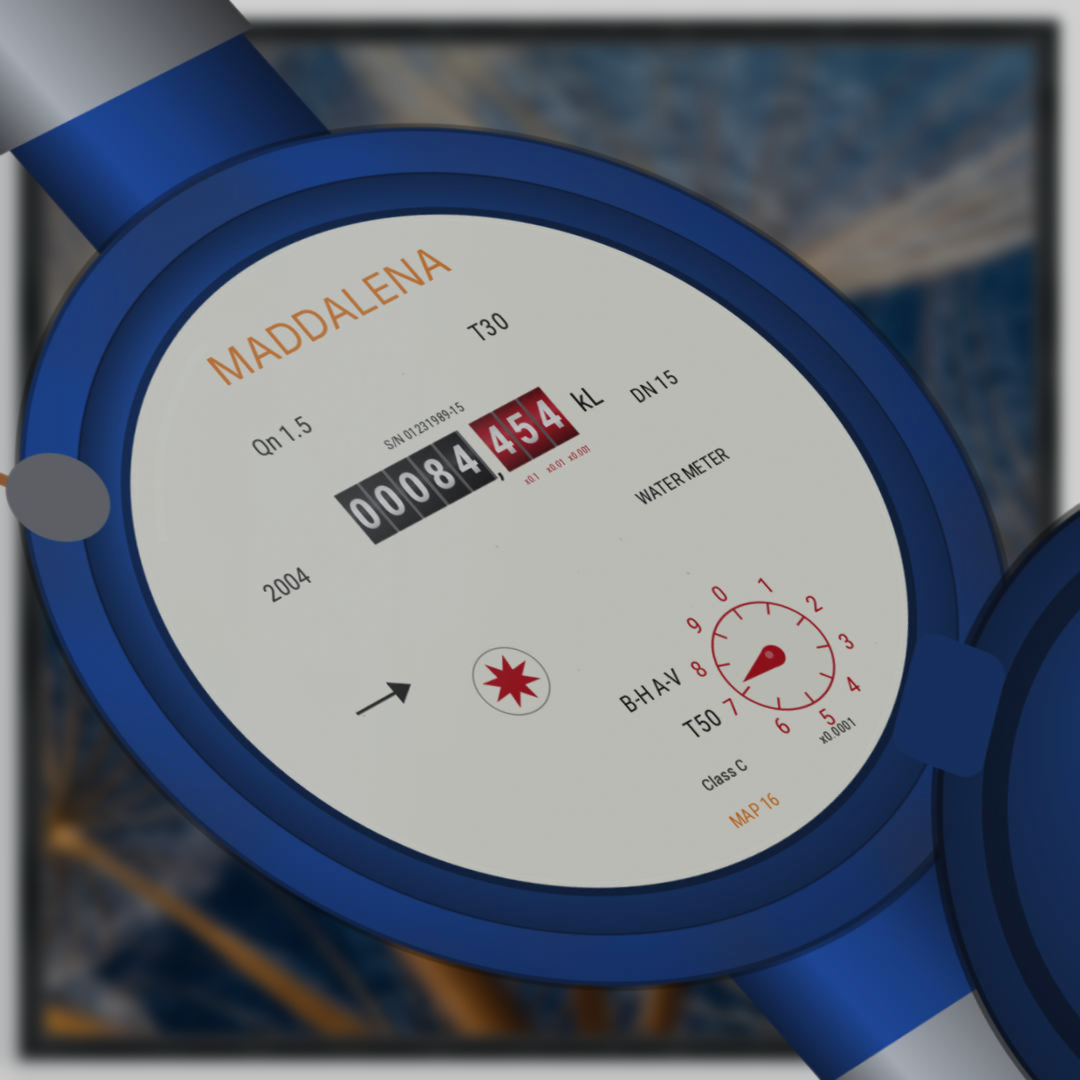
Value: 84.4547 kL
